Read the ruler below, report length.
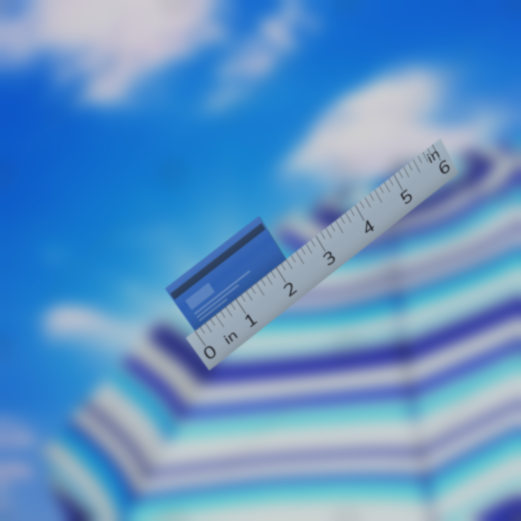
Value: 2.25 in
